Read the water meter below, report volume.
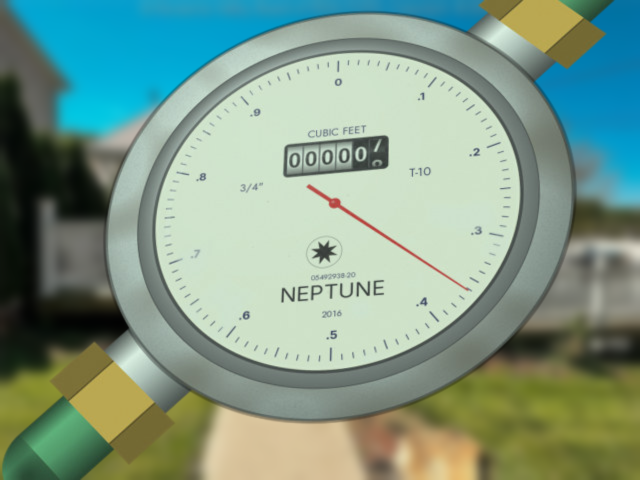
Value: 7.36 ft³
